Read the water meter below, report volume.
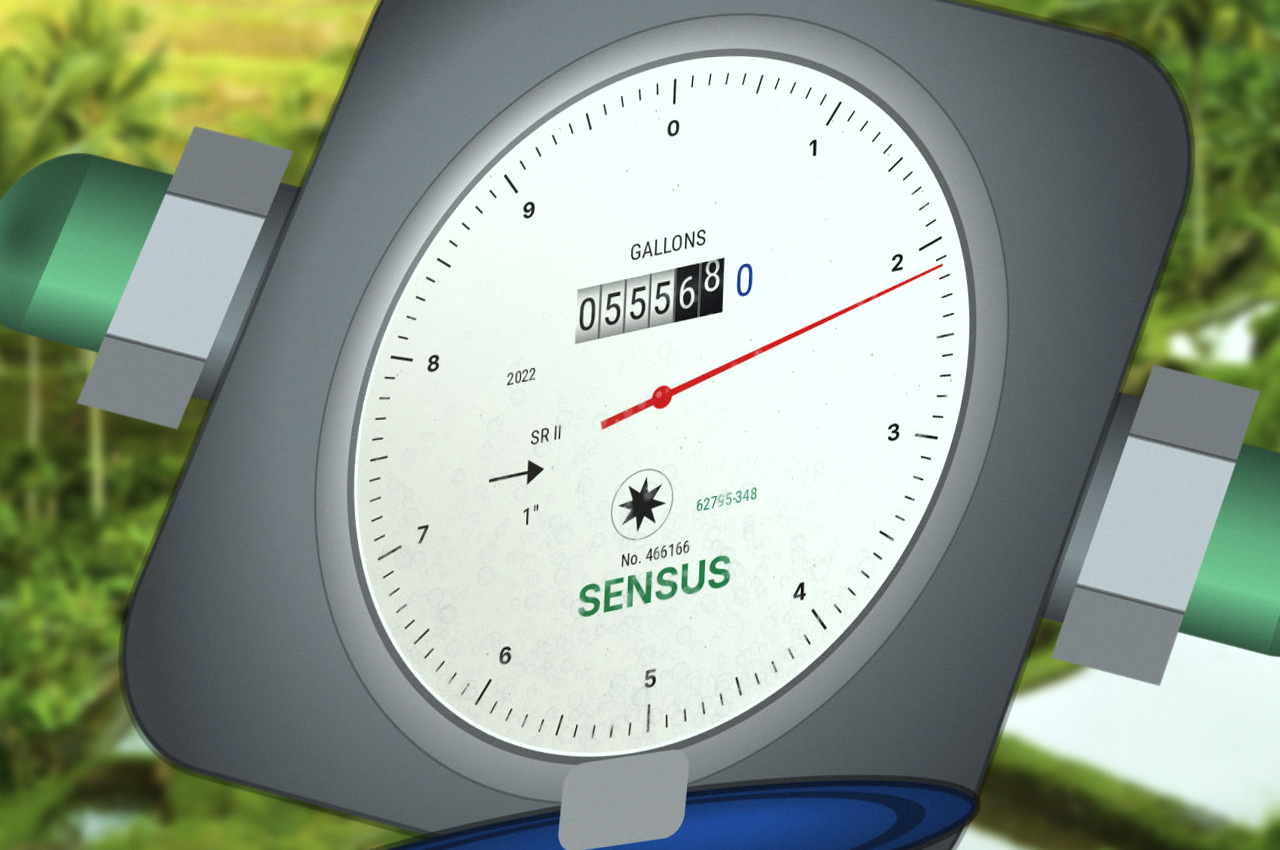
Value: 555682.1 gal
